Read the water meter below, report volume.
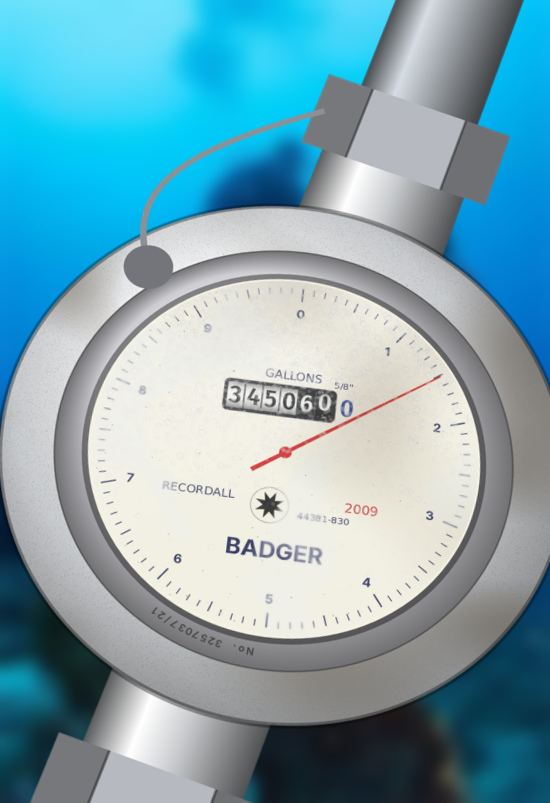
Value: 3450601.5 gal
